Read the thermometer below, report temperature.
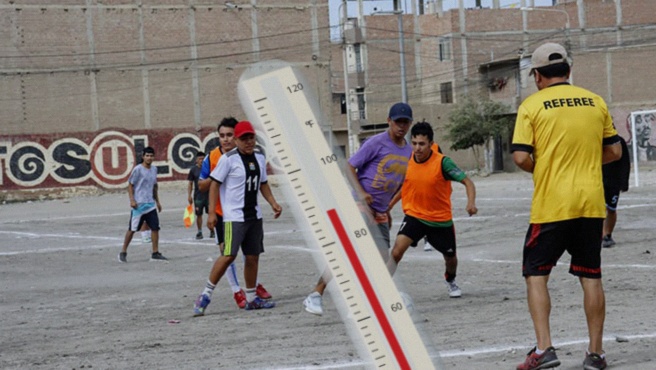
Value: 88 °F
